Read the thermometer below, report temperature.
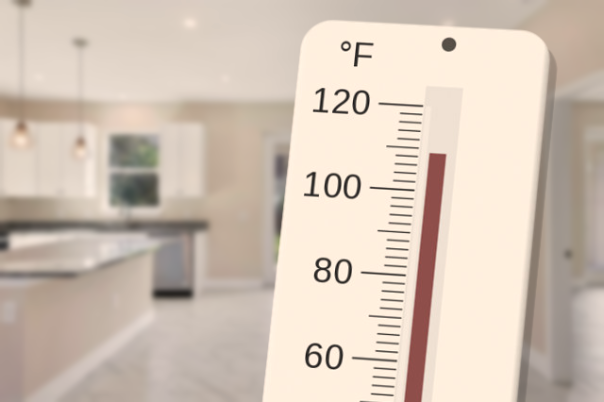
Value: 109 °F
